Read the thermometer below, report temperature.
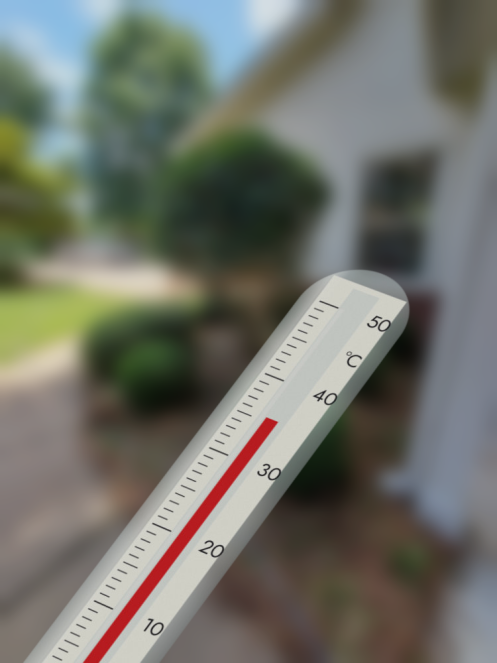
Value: 35.5 °C
